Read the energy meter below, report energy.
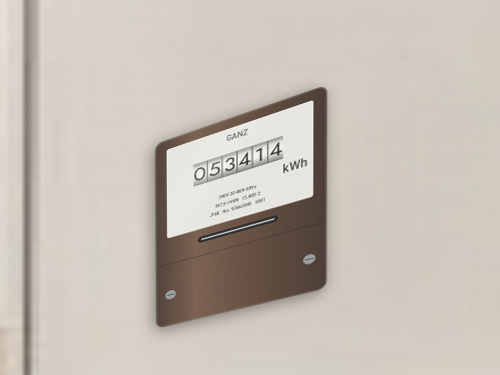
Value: 53414 kWh
